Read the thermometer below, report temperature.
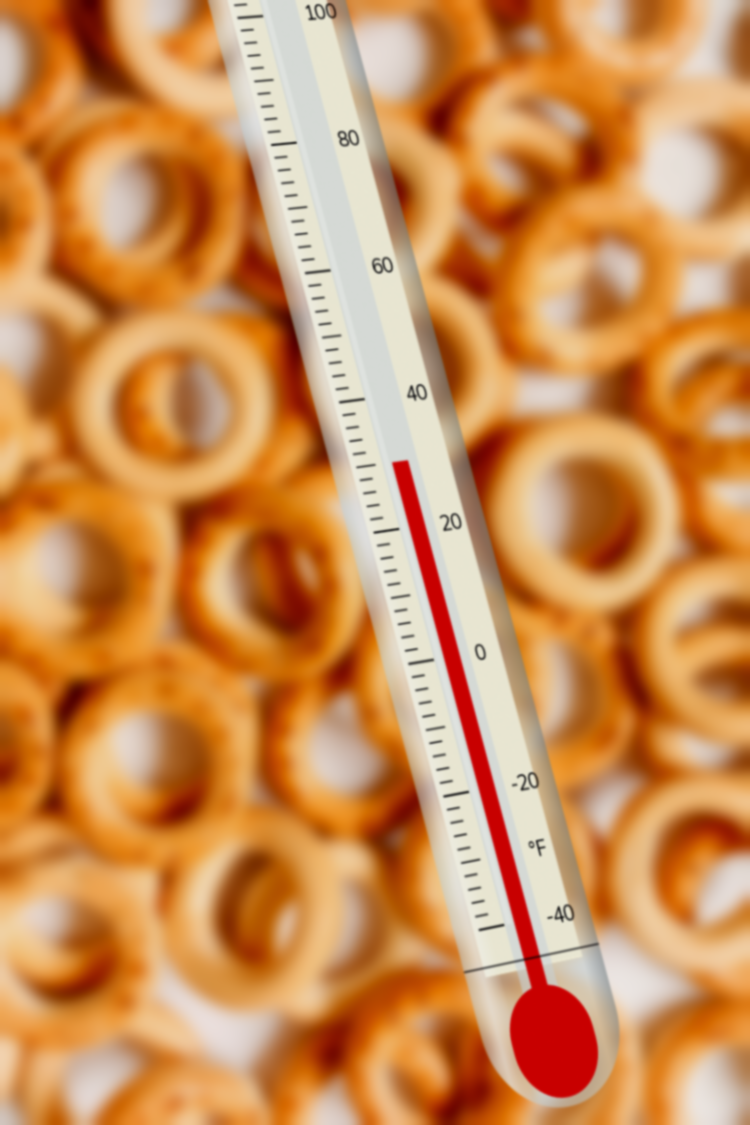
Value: 30 °F
